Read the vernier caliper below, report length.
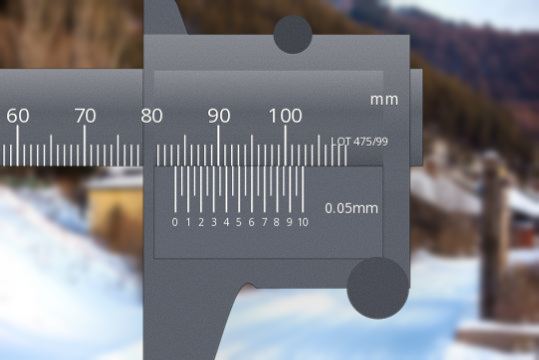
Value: 83.6 mm
